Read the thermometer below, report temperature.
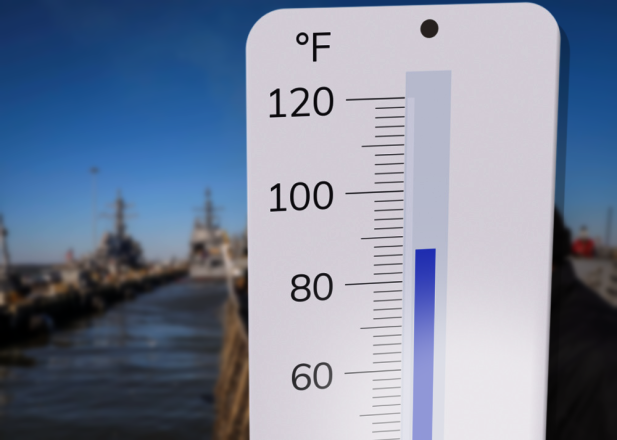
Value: 87 °F
